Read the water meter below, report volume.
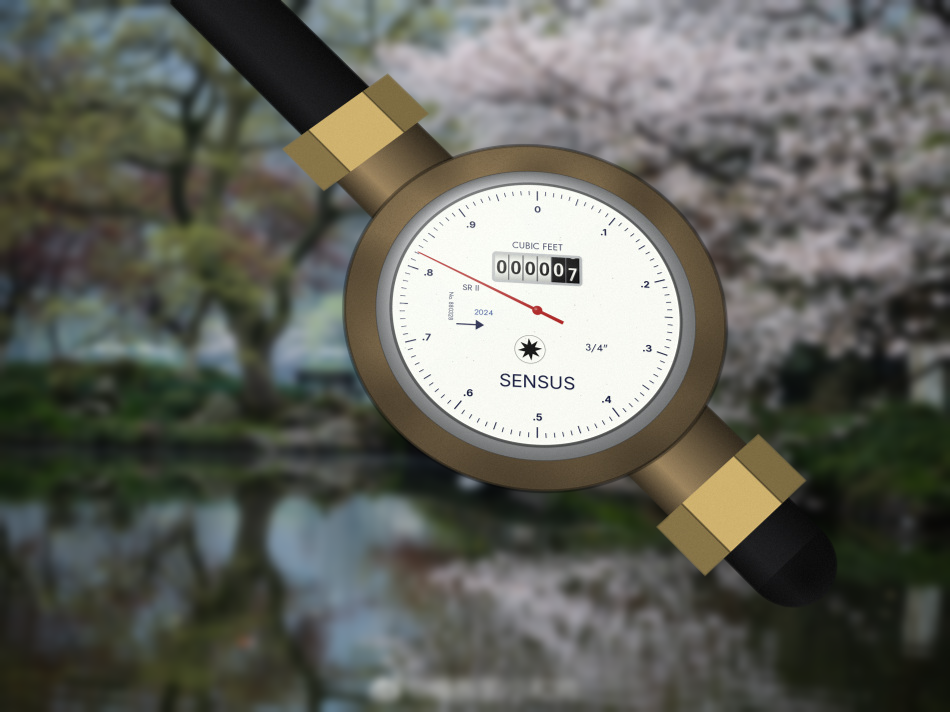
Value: 6.82 ft³
